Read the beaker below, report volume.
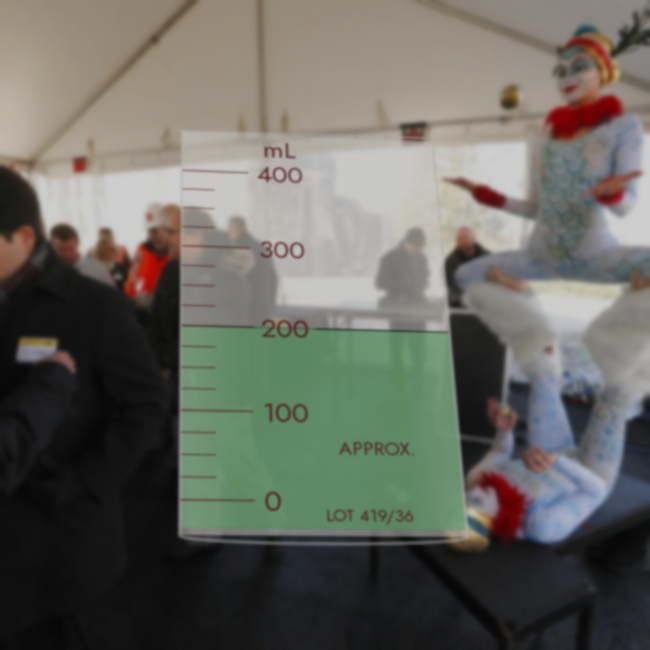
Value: 200 mL
